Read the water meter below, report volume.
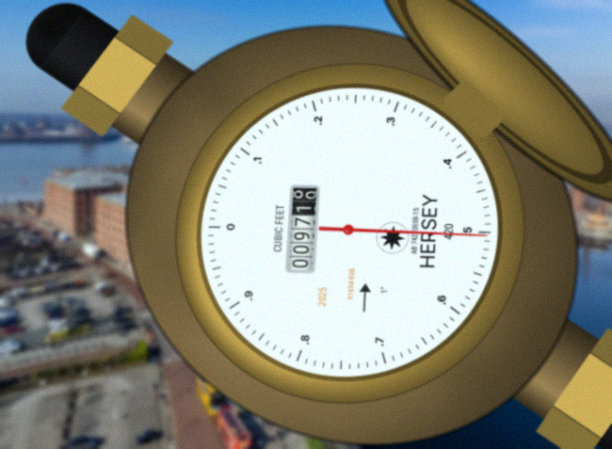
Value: 9718.50 ft³
